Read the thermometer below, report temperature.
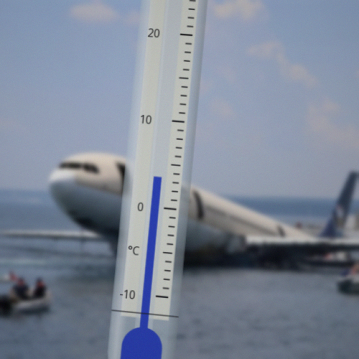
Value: 3.5 °C
